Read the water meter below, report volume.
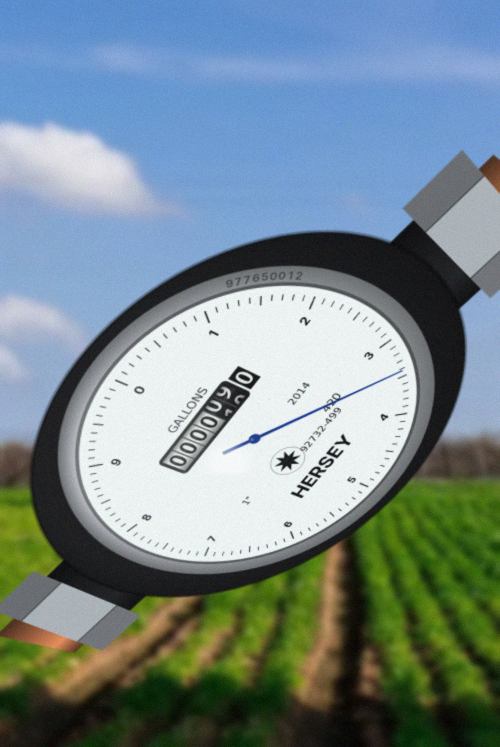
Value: 93.4 gal
